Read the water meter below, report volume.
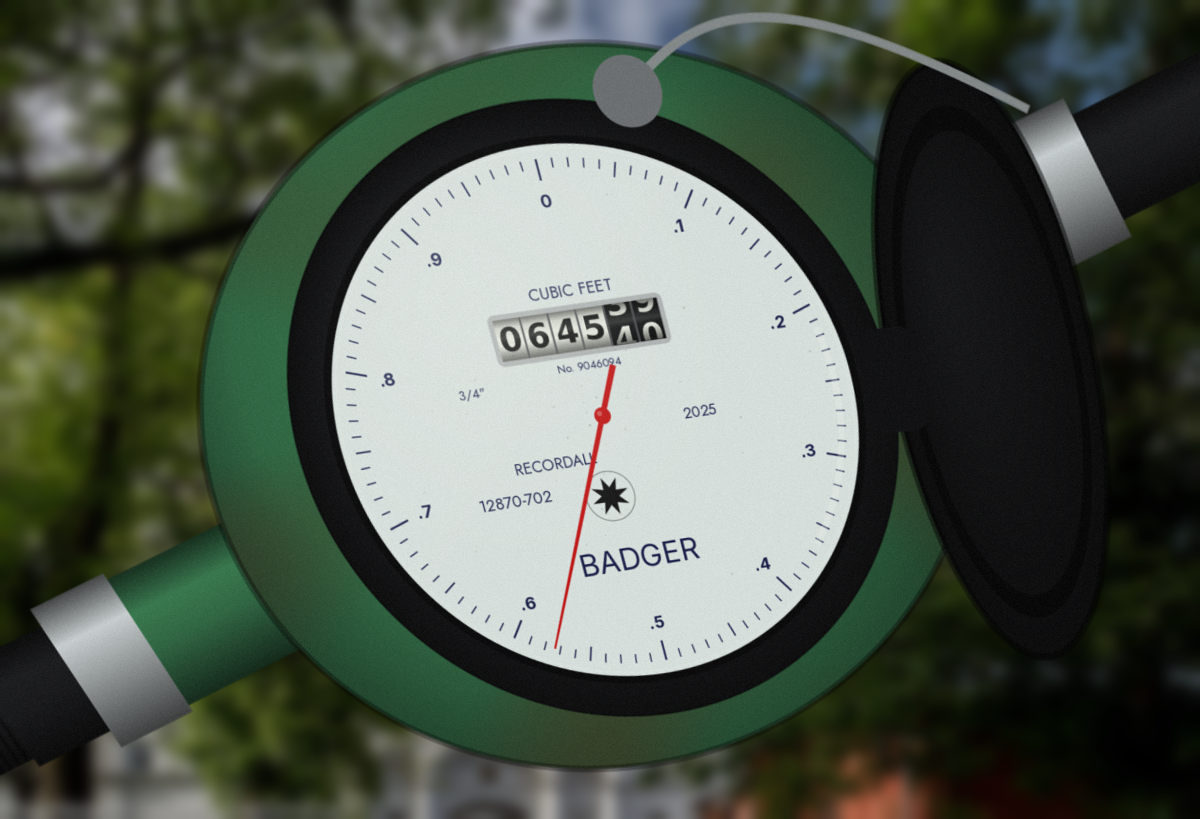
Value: 64539.57 ft³
